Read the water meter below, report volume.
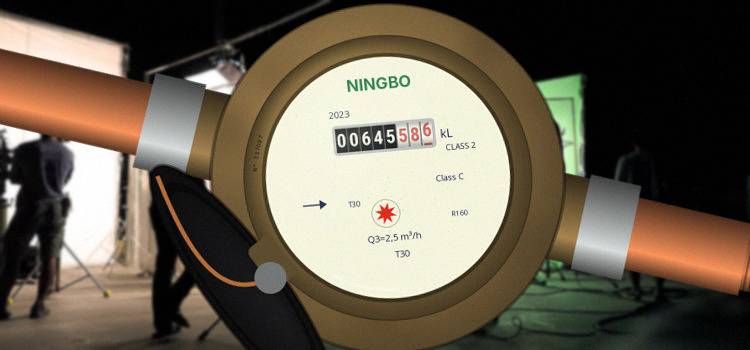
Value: 645.586 kL
